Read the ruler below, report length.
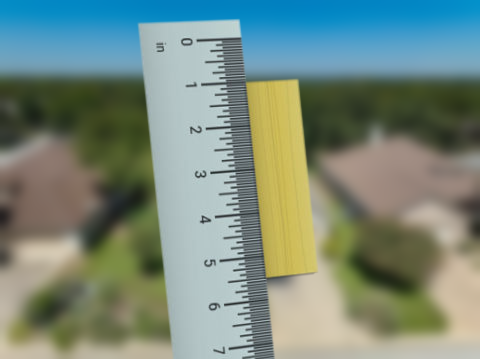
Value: 4.5 in
